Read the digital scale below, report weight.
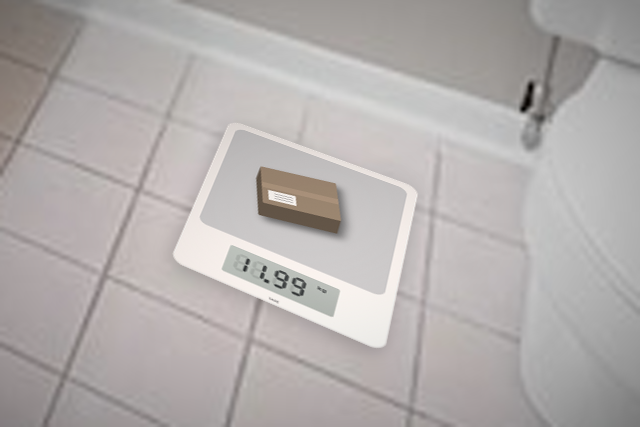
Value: 11.99 kg
